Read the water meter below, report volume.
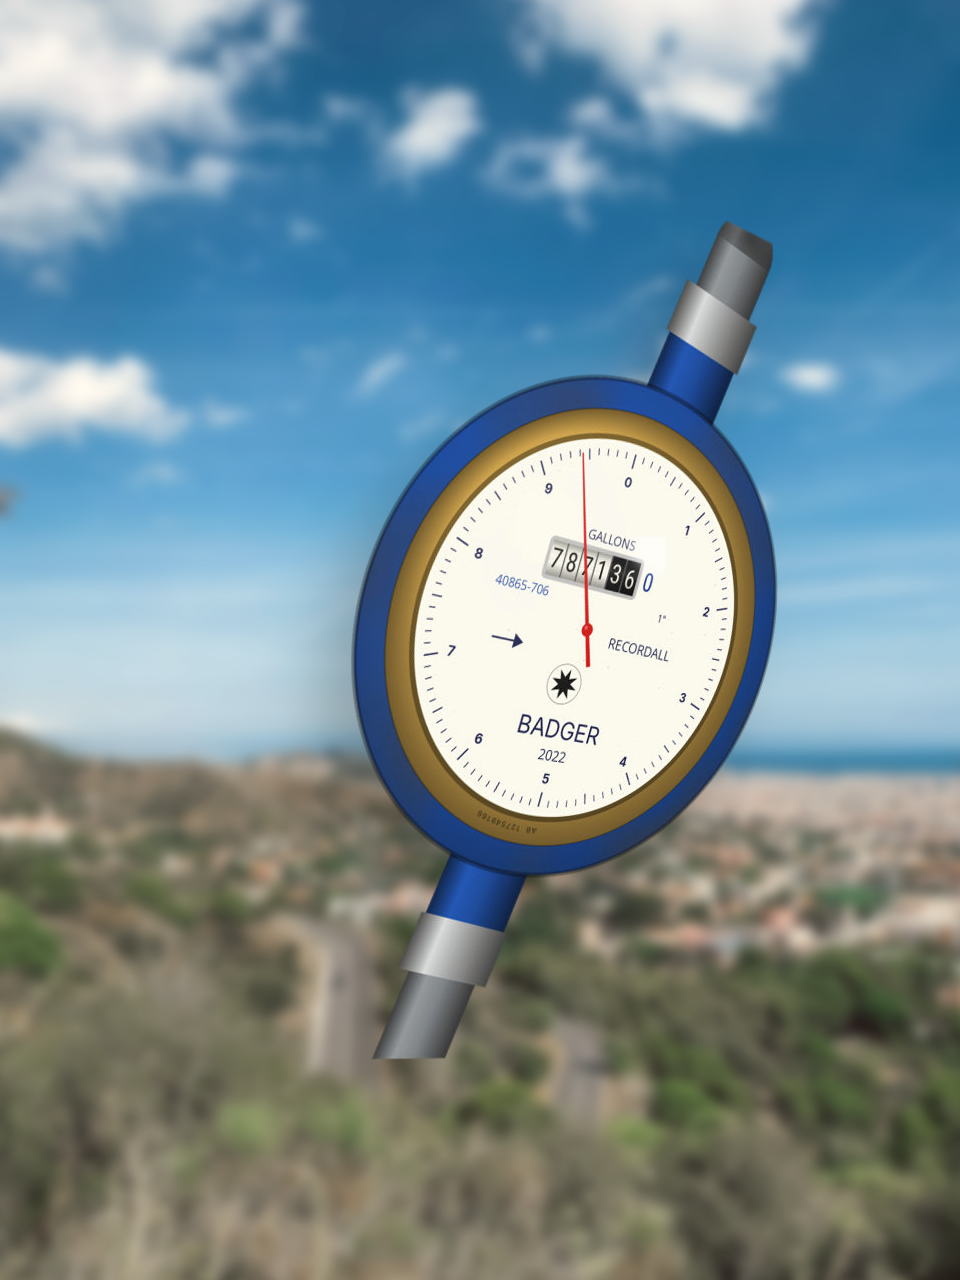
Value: 7871359.4 gal
